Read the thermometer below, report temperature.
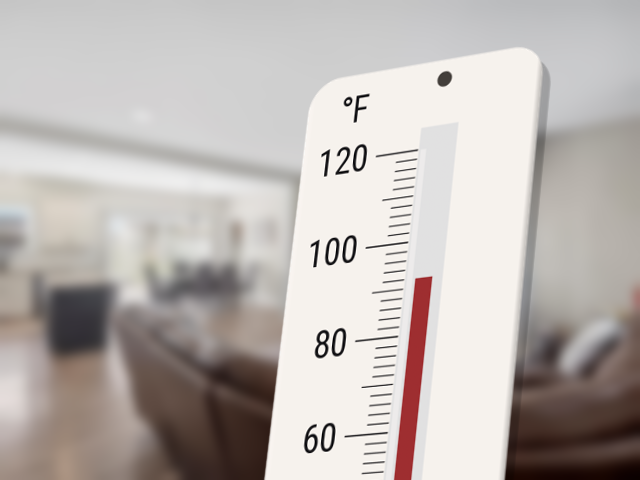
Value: 92 °F
